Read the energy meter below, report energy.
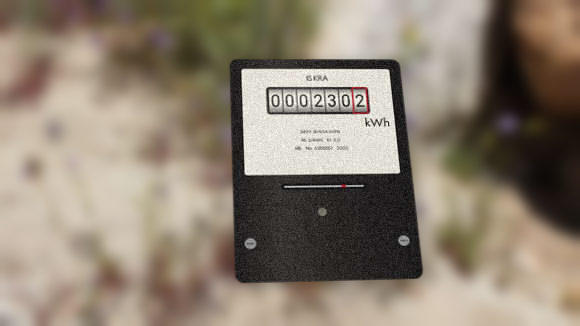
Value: 230.2 kWh
